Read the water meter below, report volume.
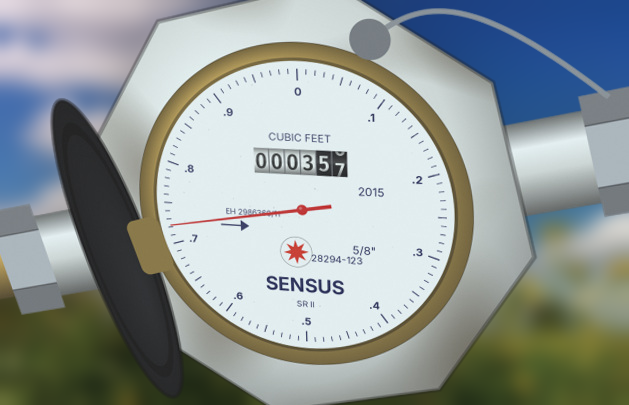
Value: 356.72 ft³
